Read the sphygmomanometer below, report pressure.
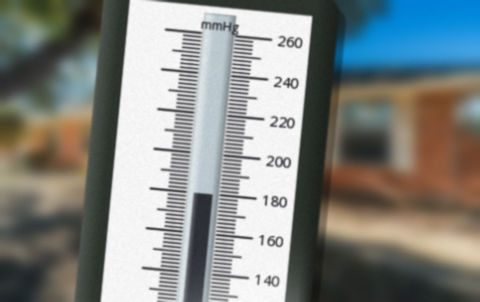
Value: 180 mmHg
